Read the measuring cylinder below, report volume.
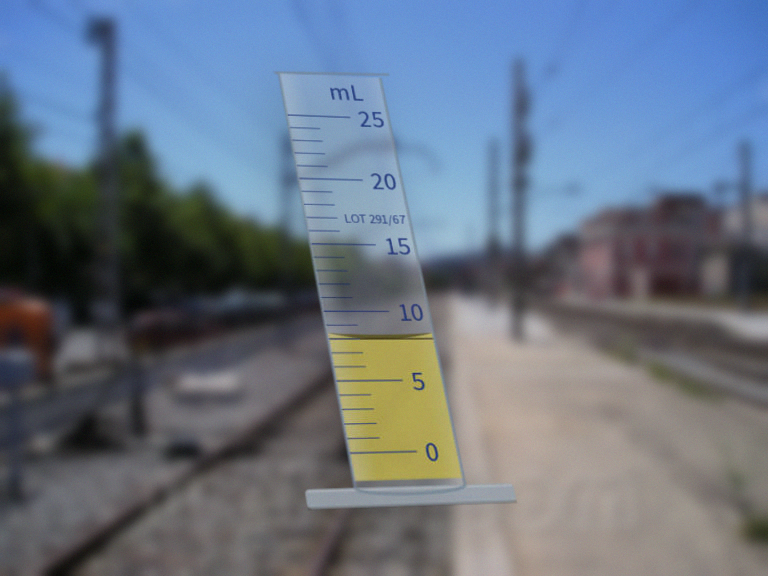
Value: 8 mL
